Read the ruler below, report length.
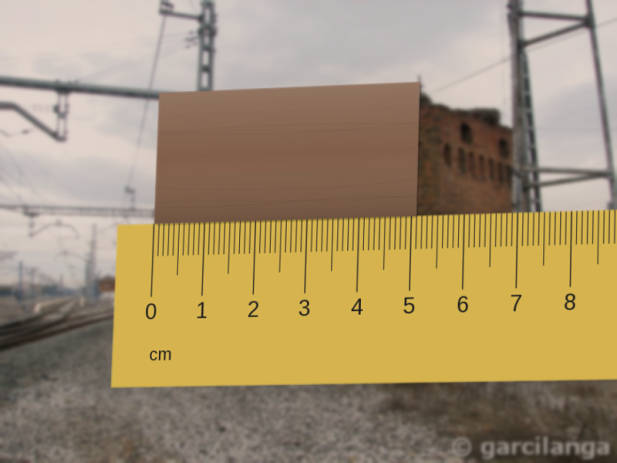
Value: 5.1 cm
